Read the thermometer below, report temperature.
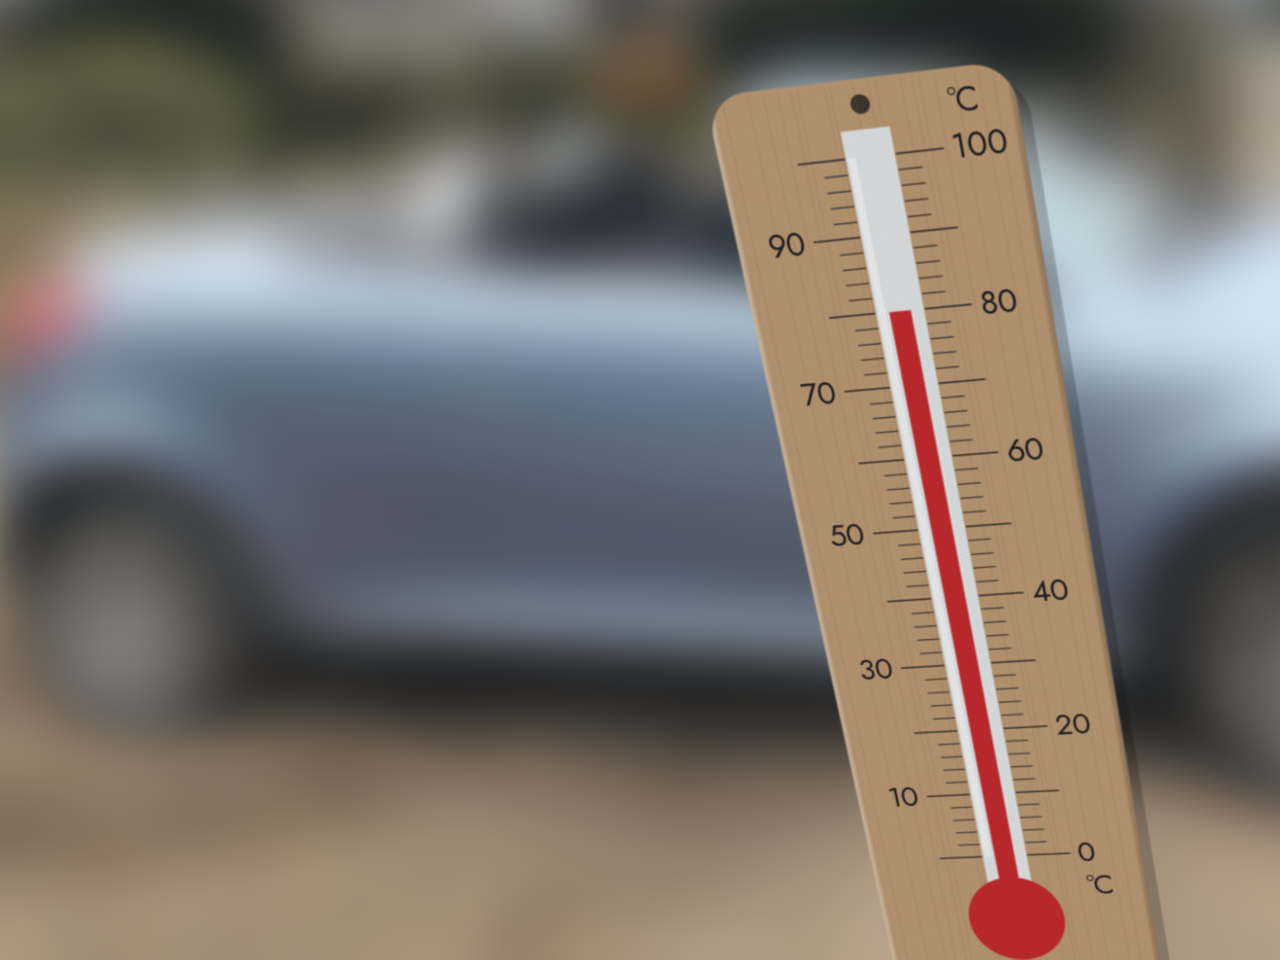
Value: 80 °C
